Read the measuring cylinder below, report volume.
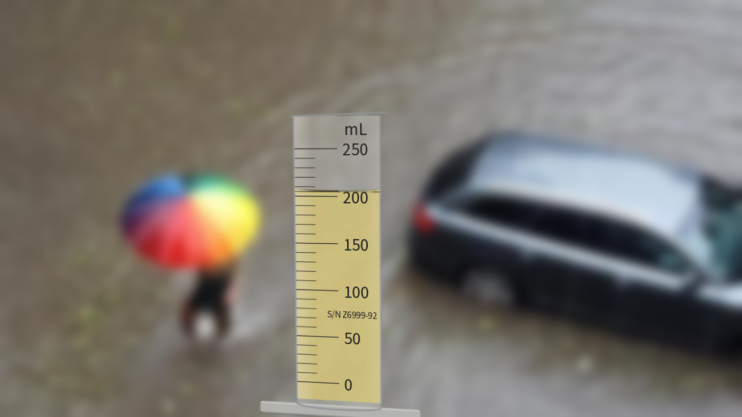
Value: 205 mL
